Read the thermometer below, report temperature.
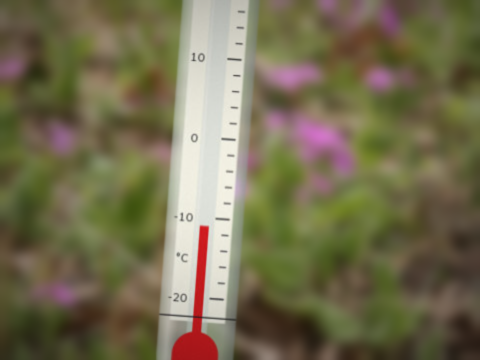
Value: -11 °C
